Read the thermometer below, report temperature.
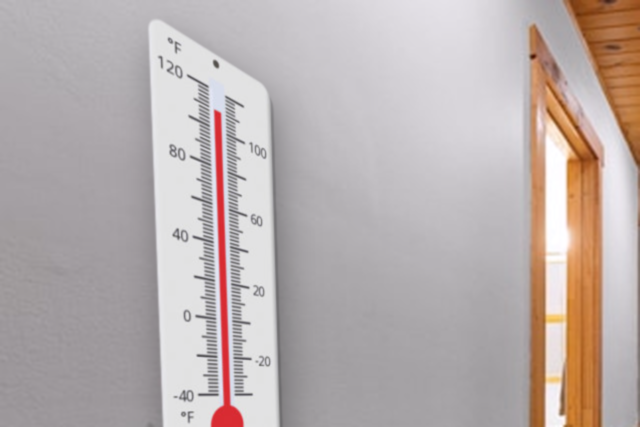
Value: 110 °F
